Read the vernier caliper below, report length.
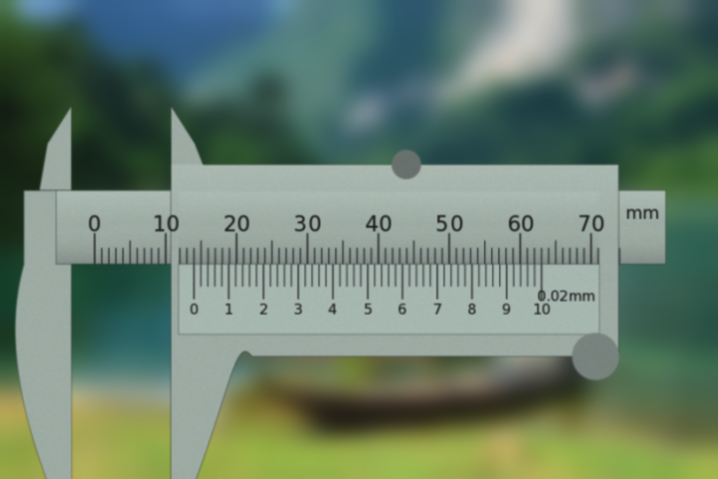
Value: 14.0 mm
